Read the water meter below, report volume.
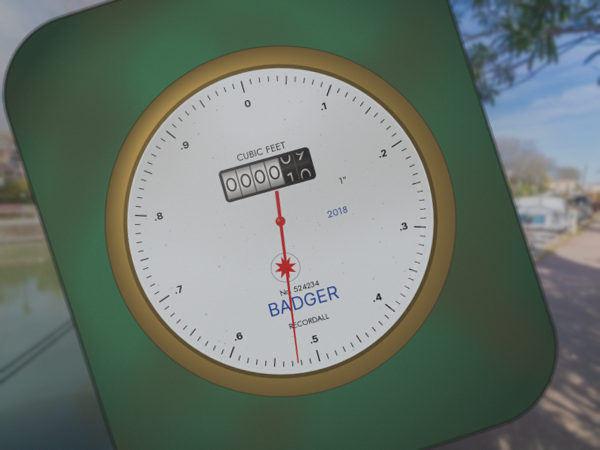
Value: 9.52 ft³
